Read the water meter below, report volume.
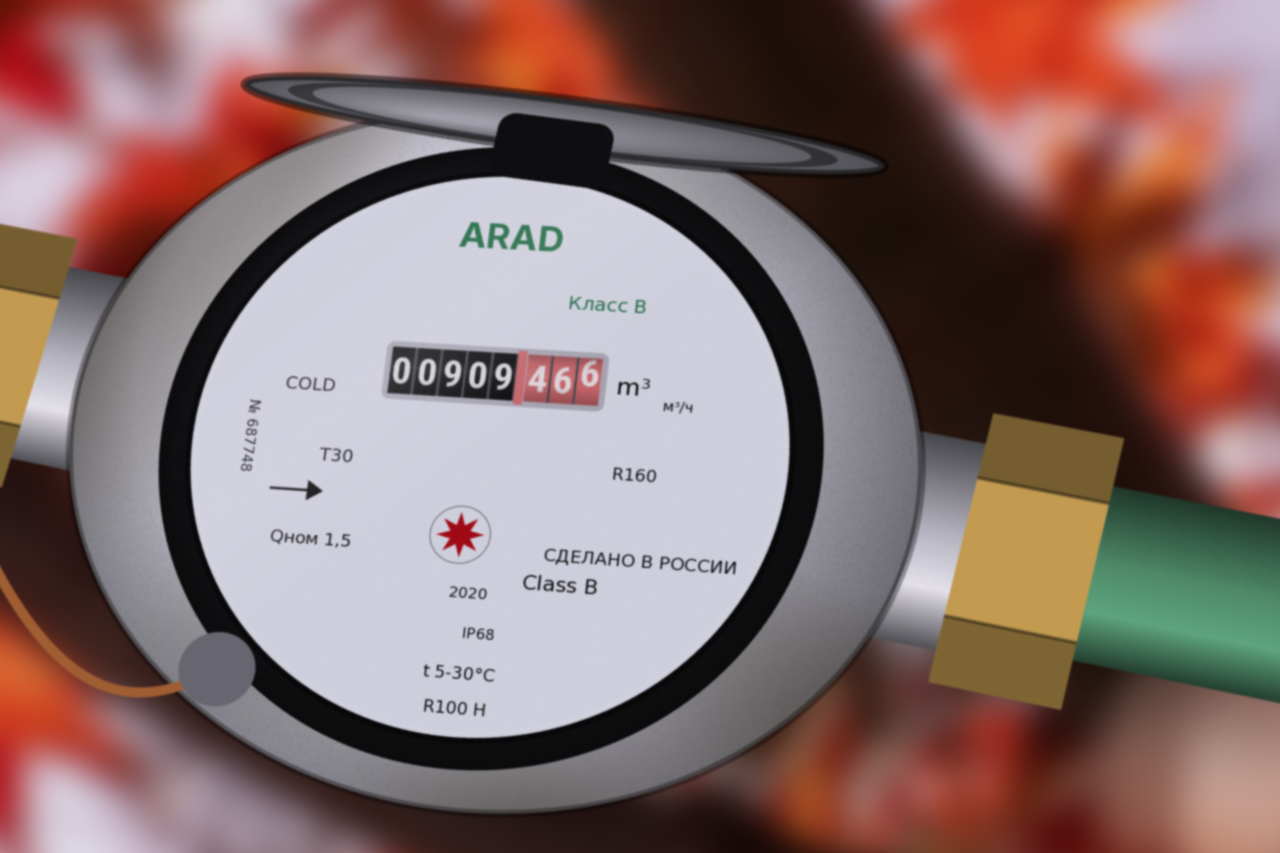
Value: 909.466 m³
